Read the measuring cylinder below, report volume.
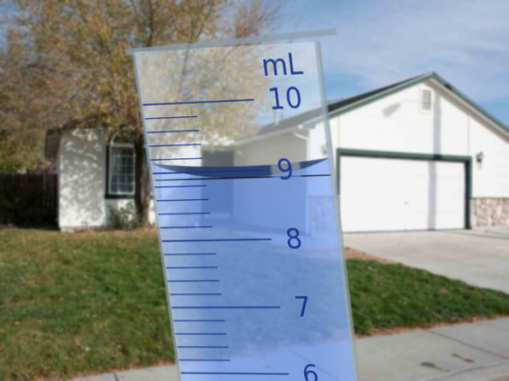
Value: 8.9 mL
